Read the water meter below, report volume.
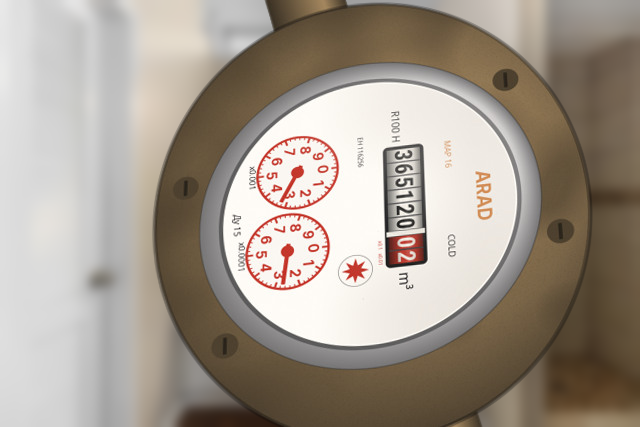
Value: 365120.0232 m³
